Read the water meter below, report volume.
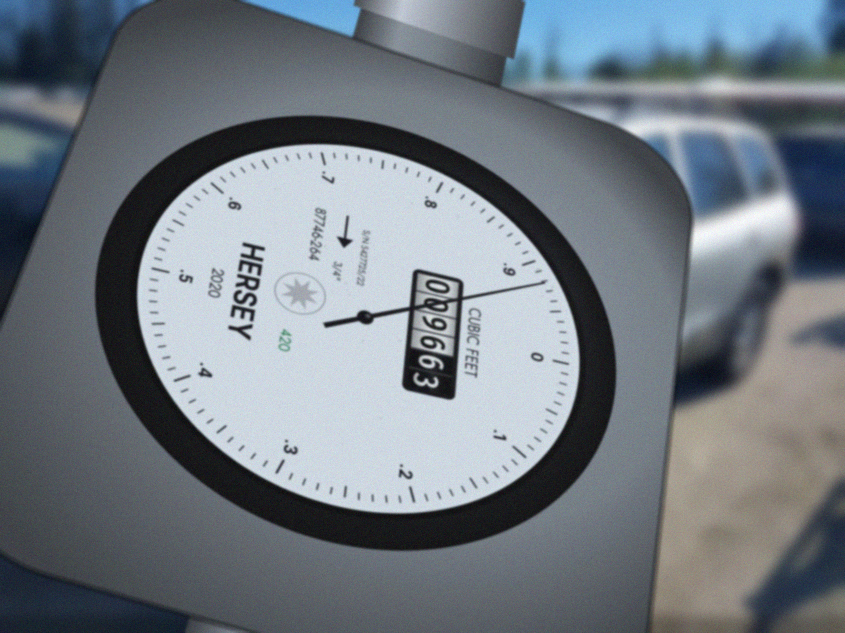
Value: 9662.92 ft³
